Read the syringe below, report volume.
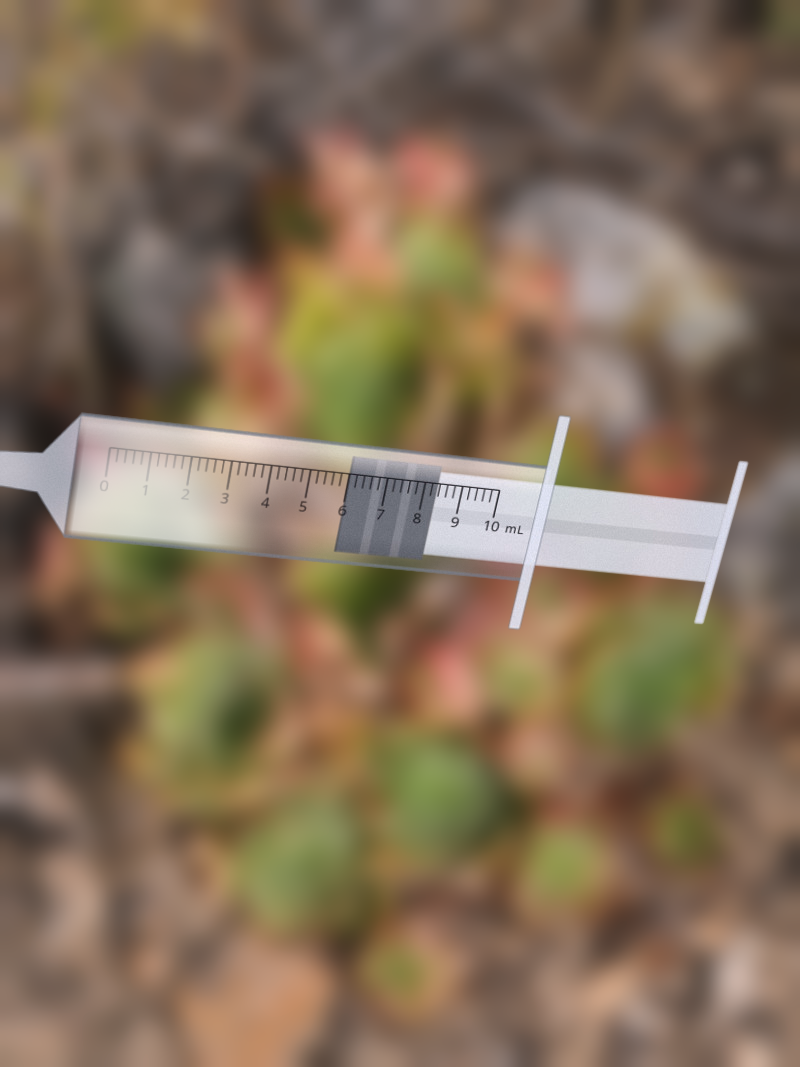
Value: 6 mL
